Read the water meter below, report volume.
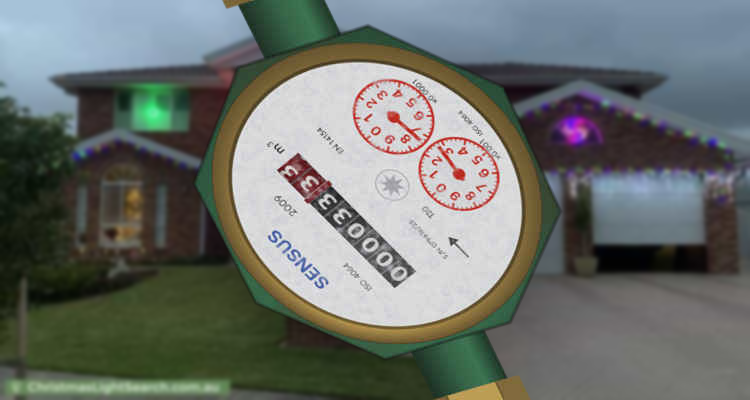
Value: 33.3327 m³
